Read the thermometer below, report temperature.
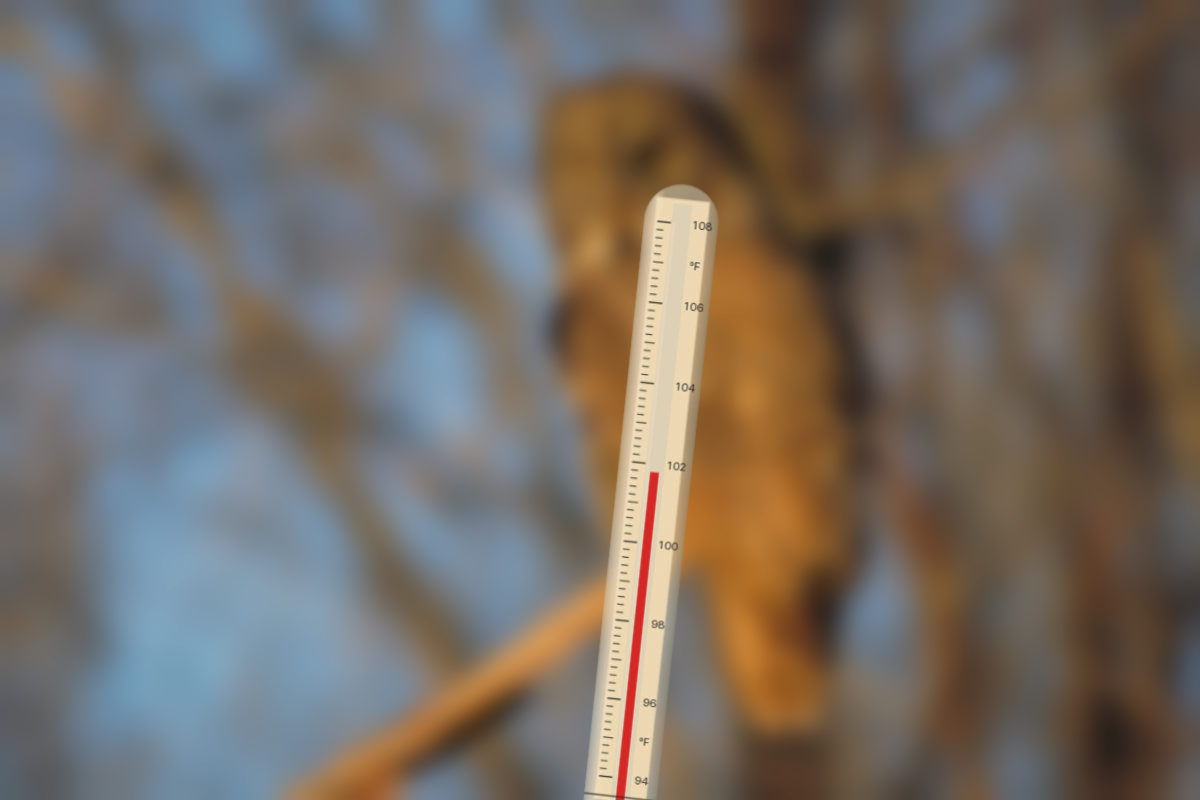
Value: 101.8 °F
